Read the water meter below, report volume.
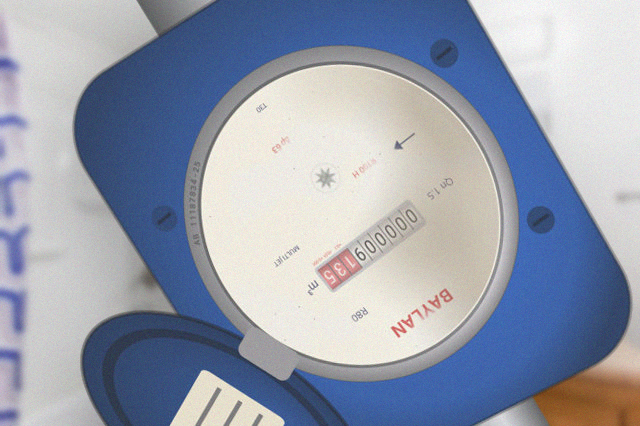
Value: 9.135 m³
